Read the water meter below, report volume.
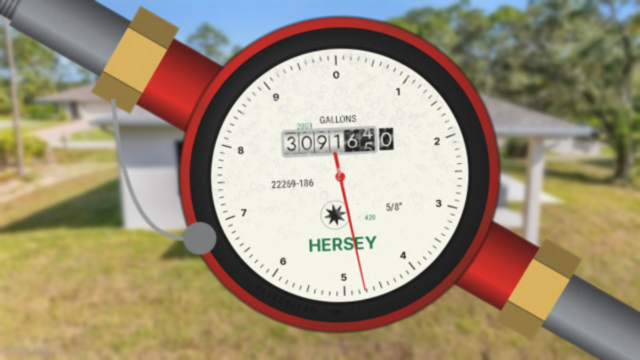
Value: 3091644.7 gal
